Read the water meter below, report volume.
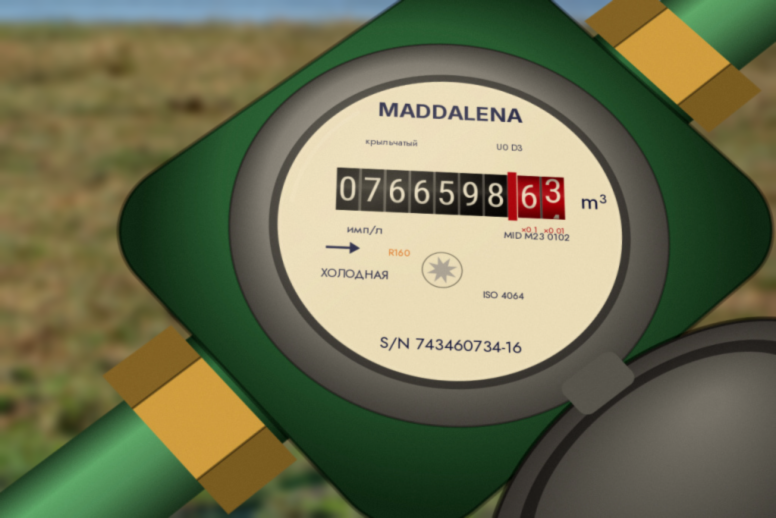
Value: 766598.63 m³
